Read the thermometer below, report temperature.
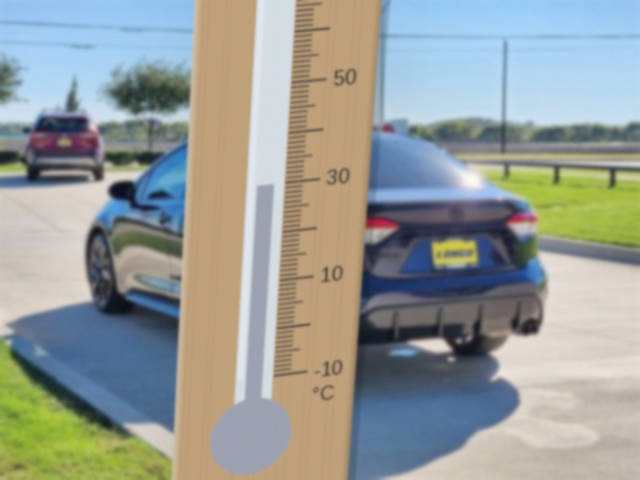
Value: 30 °C
